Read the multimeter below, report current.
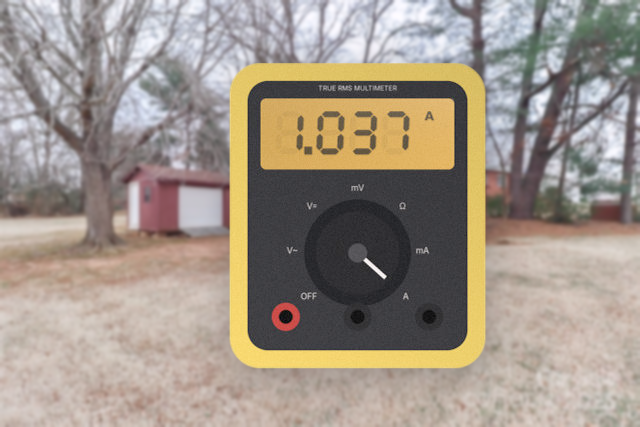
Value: 1.037 A
